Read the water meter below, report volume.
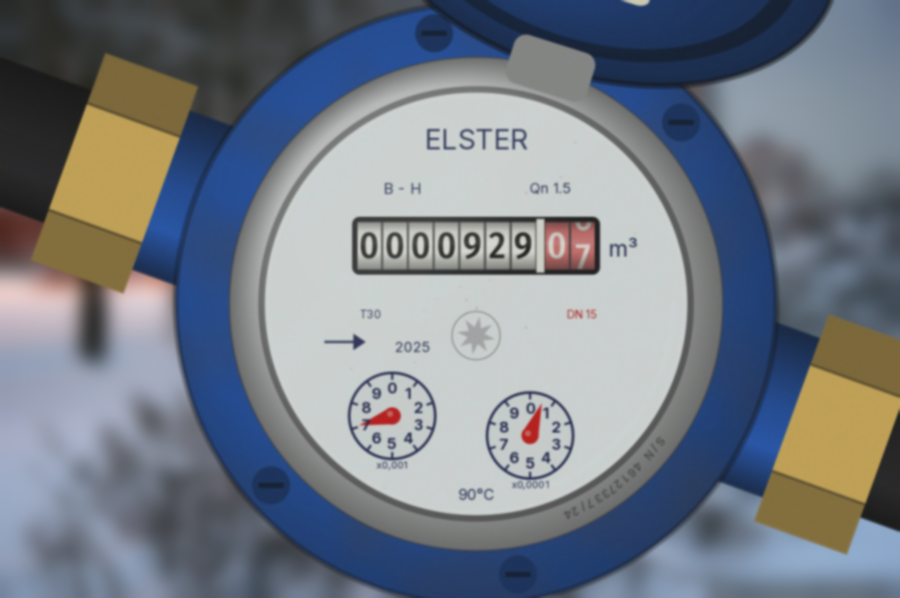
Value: 929.0670 m³
